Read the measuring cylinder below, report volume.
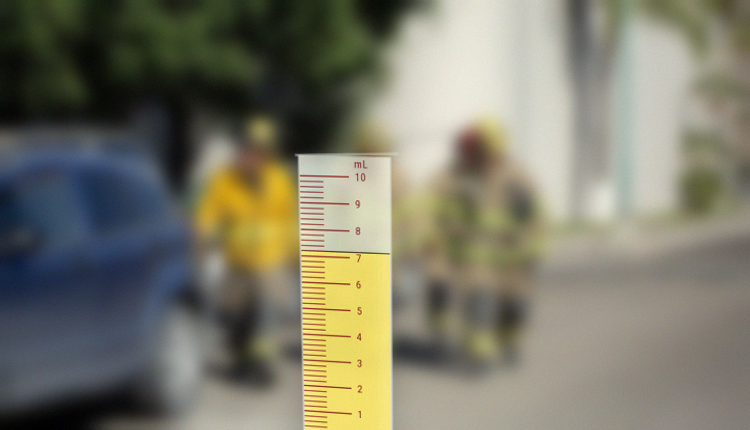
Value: 7.2 mL
